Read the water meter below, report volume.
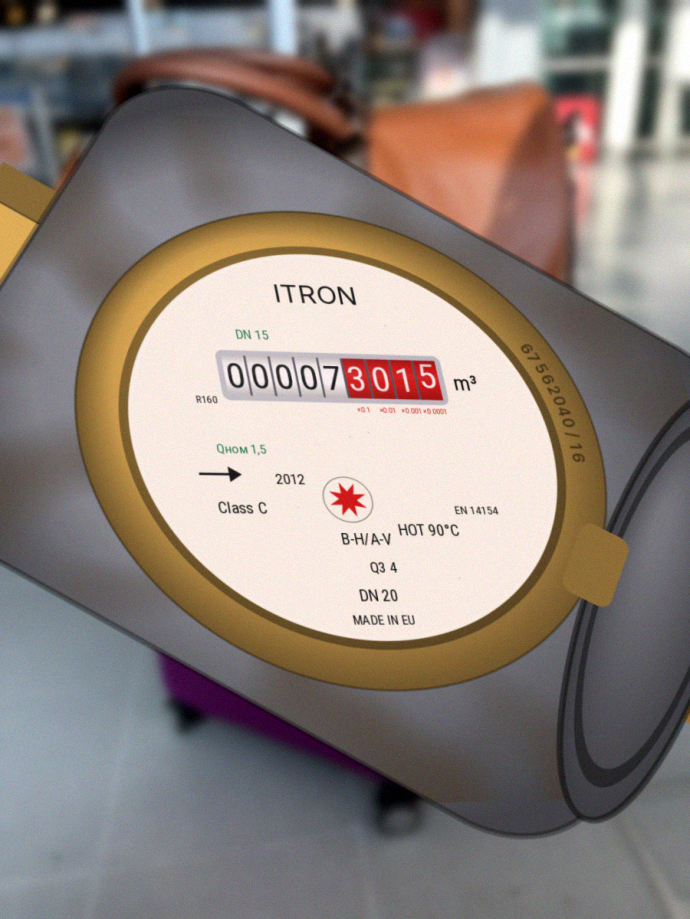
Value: 7.3015 m³
